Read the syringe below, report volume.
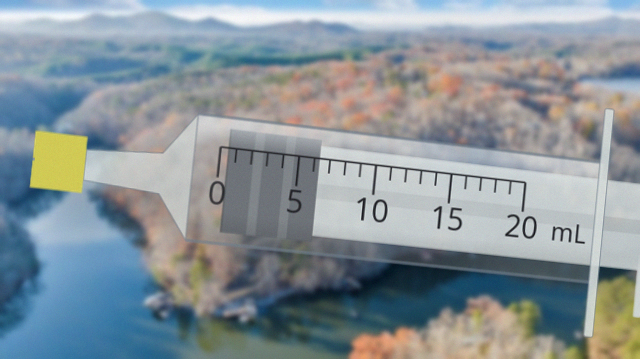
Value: 0.5 mL
